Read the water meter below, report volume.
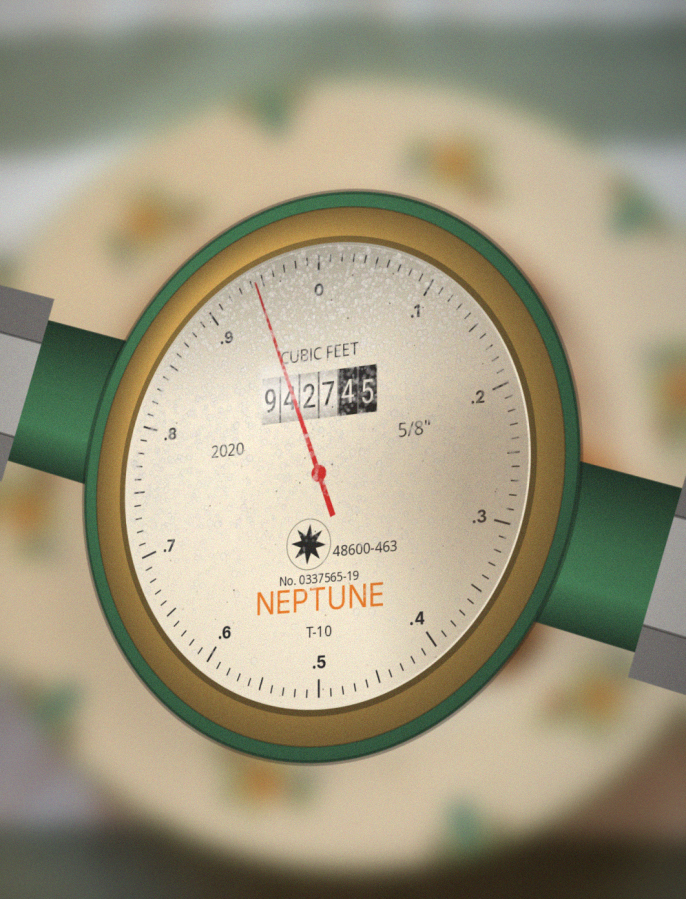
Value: 942744.94 ft³
